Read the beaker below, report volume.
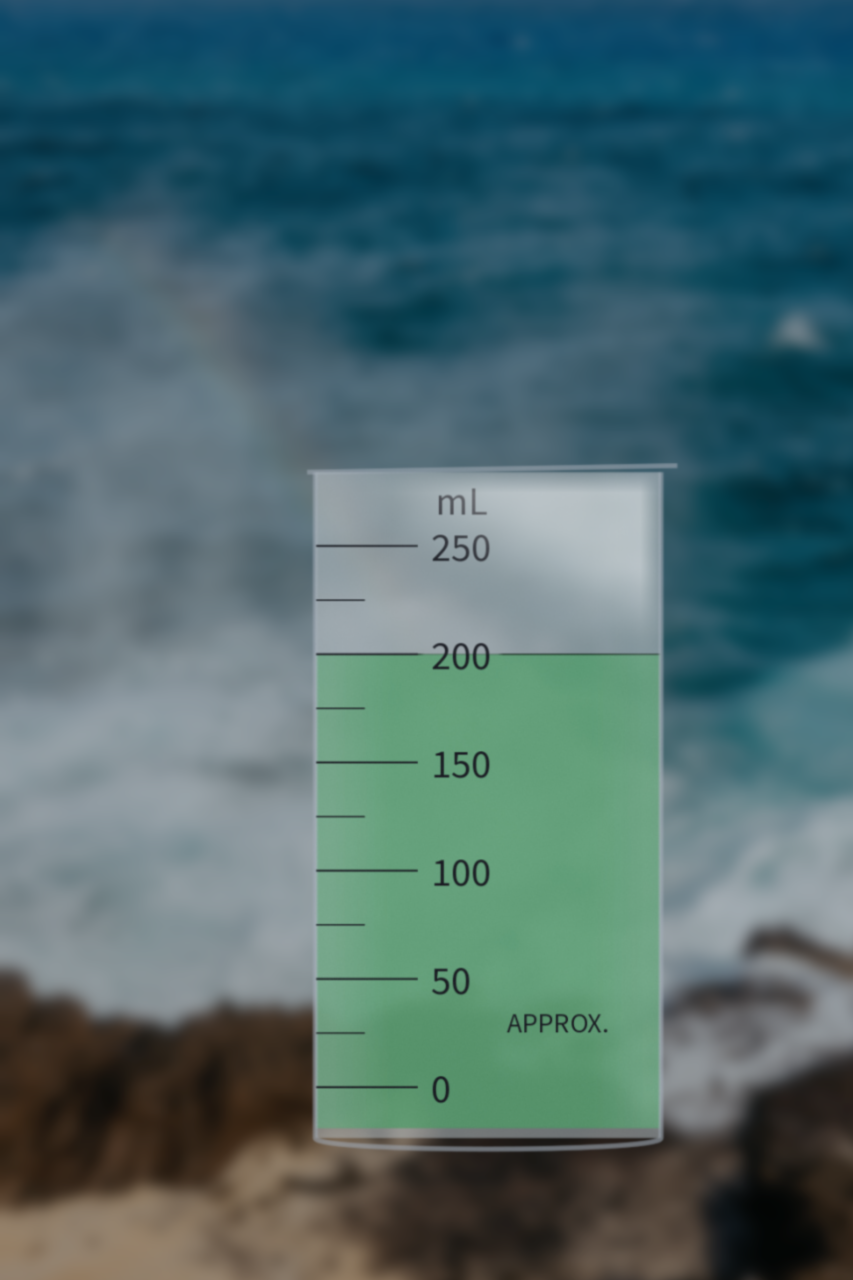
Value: 200 mL
